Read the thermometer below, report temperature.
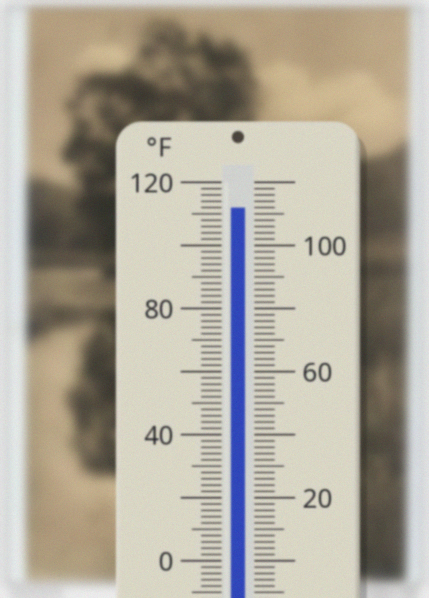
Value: 112 °F
